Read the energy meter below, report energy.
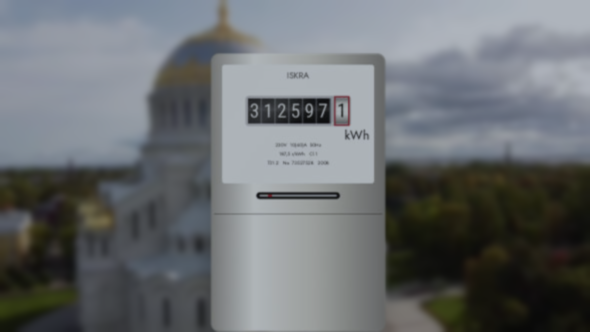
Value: 312597.1 kWh
